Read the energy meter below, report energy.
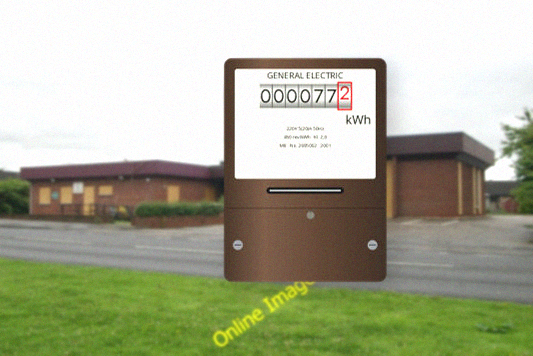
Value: 77.2 kWh
